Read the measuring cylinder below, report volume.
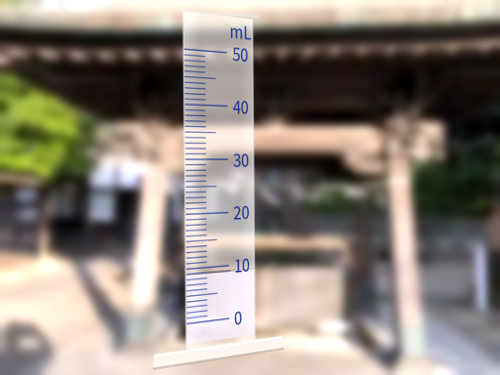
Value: 9 mL
